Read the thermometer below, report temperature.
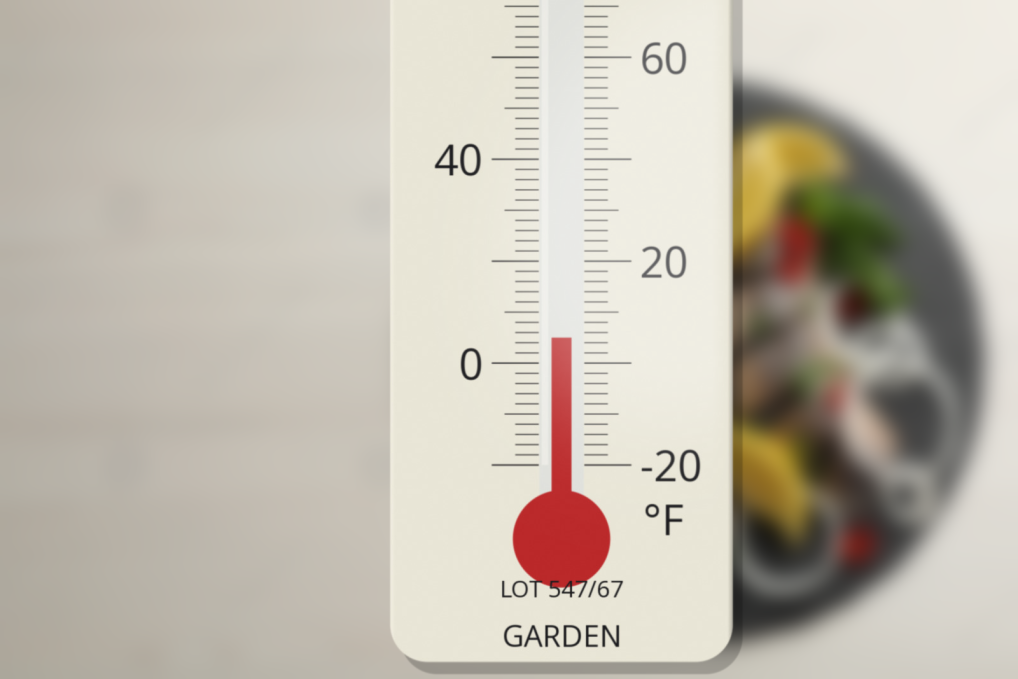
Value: 5 °F
